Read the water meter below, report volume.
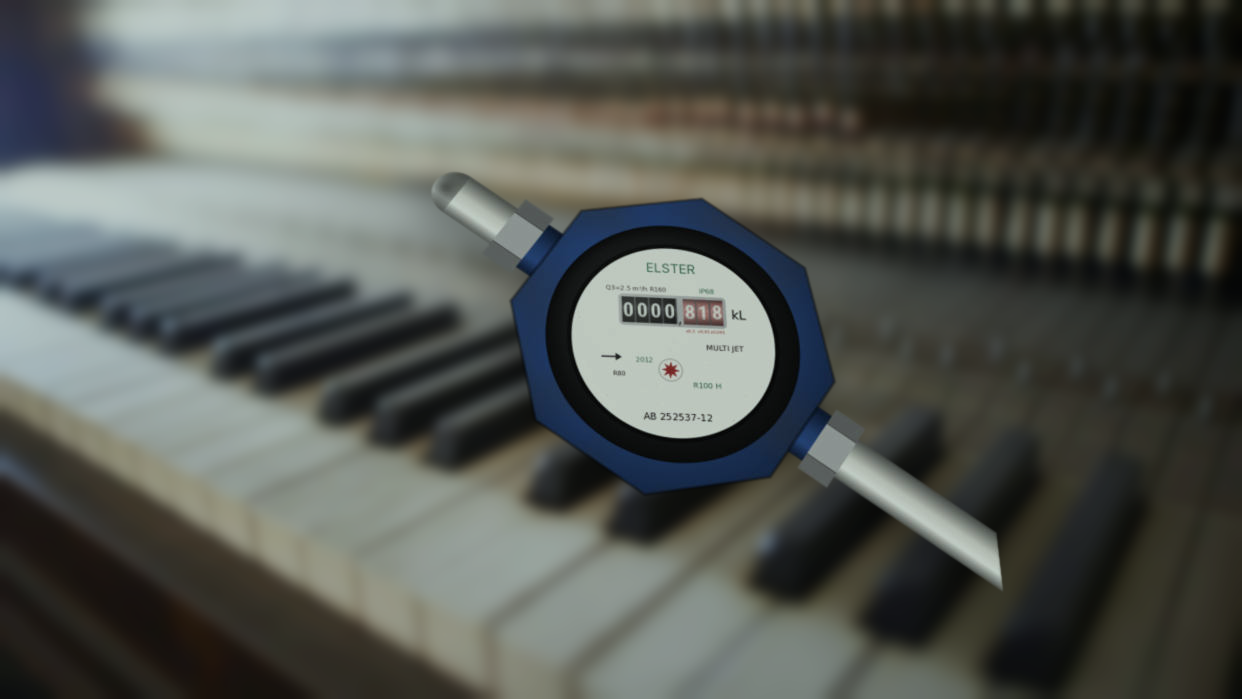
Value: 0.818 kL
